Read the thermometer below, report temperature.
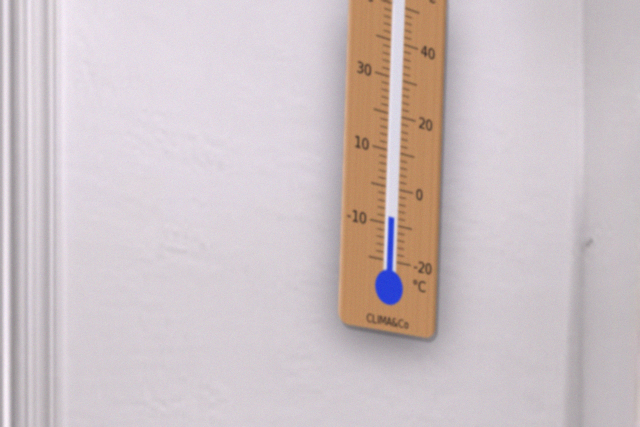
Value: -8 °C
